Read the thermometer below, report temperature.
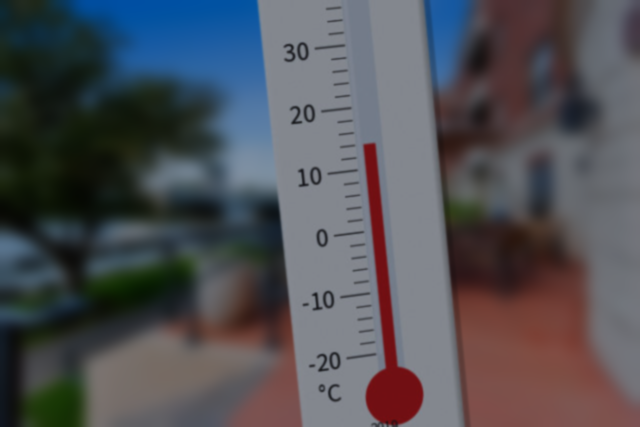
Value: 14 °C
